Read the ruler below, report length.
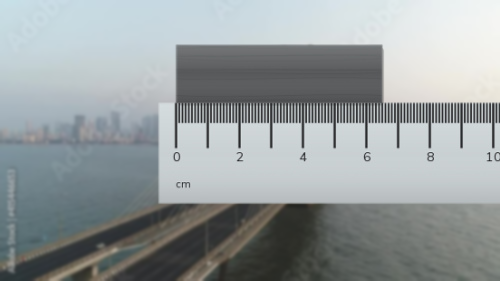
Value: 6.5 cm
